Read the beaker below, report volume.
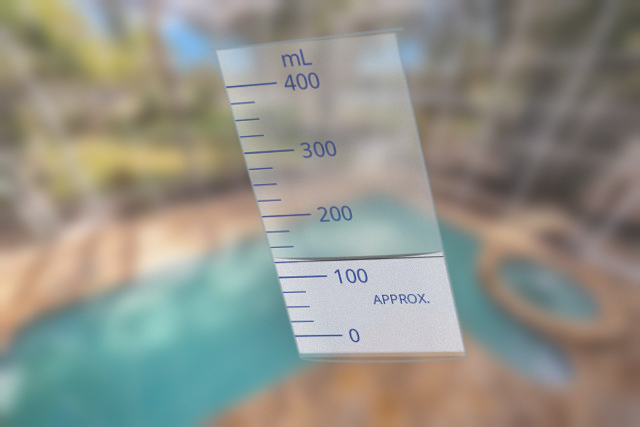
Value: 125 mL
